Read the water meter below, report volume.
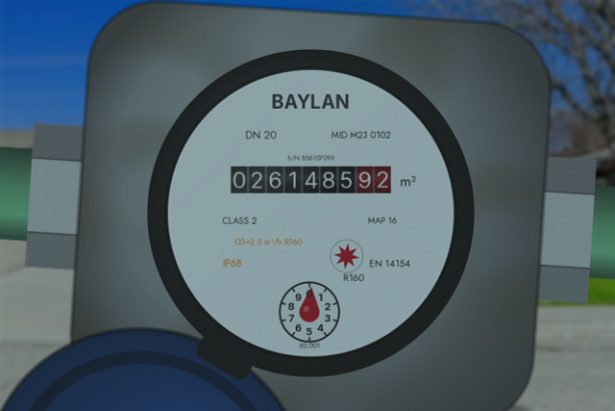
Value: 261485.920 m³
